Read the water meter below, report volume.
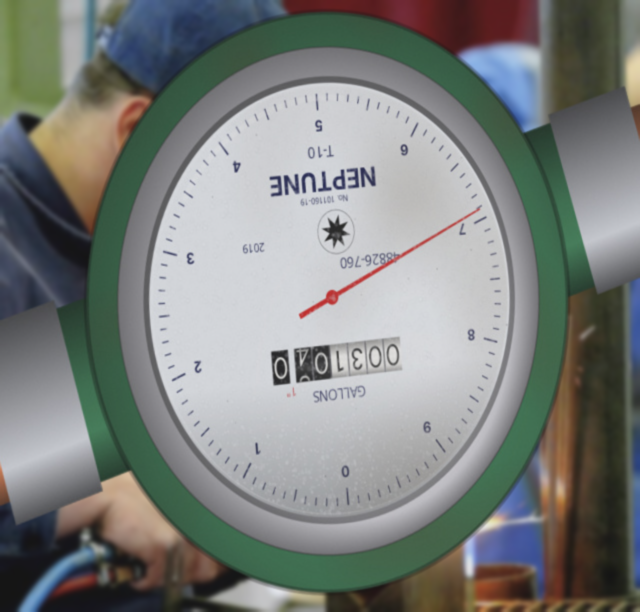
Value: 31036.9 gal
